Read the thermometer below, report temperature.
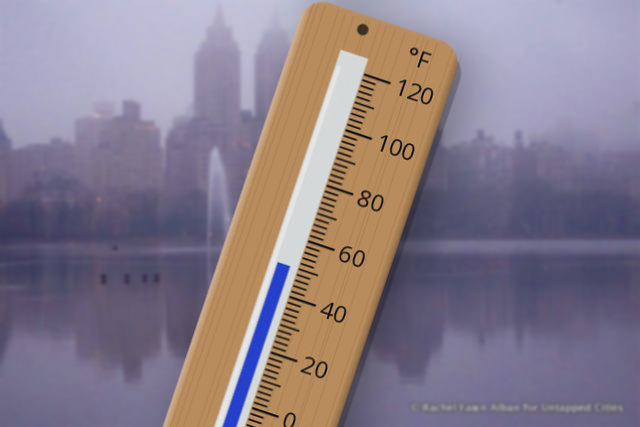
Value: 50 °F
